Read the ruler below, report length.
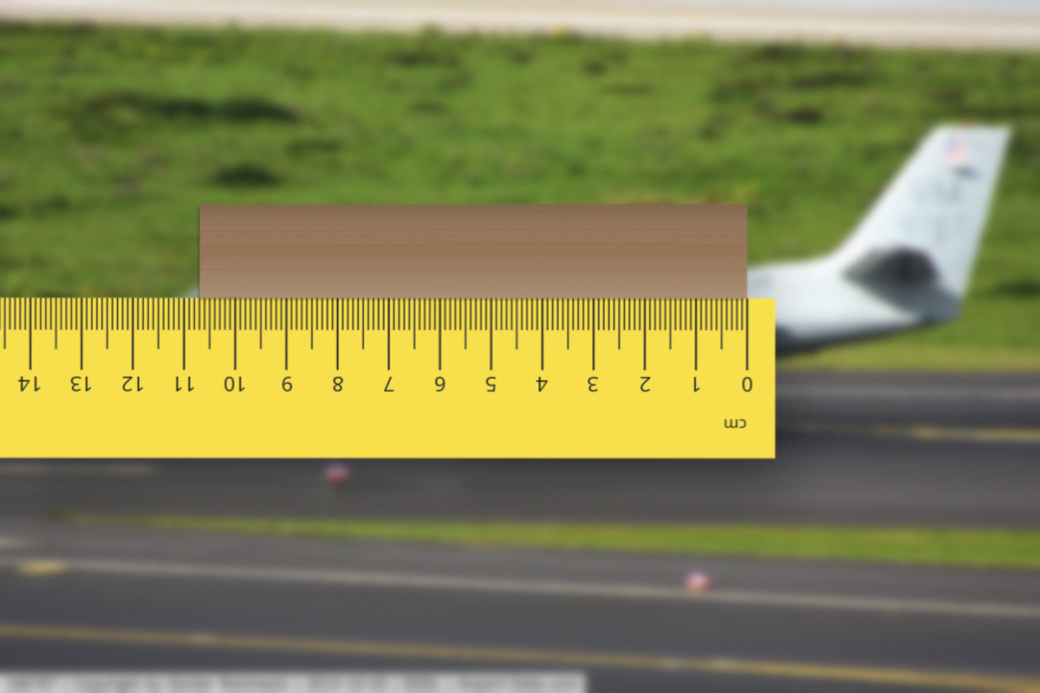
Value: 10.7 cm
